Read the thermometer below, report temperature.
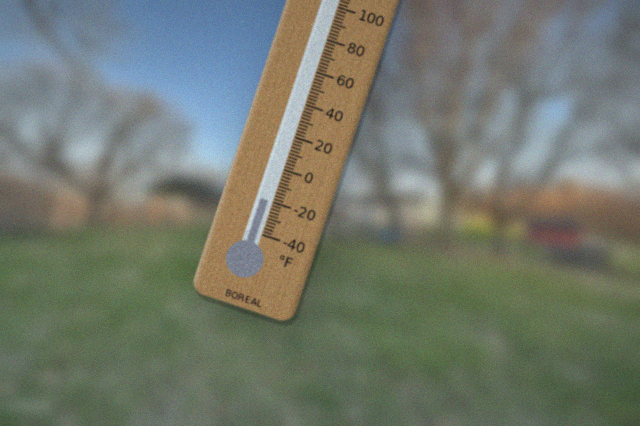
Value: -20 °F
